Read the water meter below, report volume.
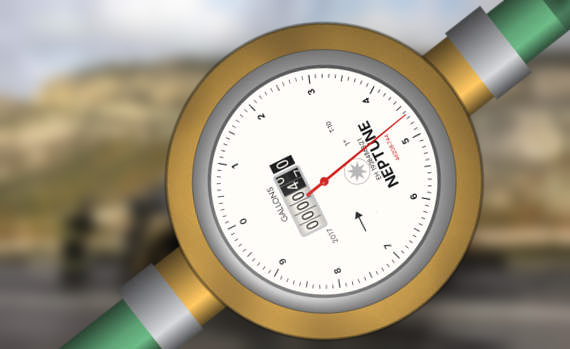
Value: 464.6 gal
